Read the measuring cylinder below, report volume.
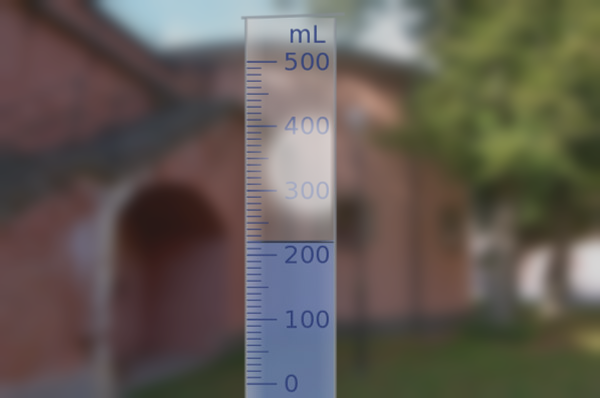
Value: 220 mL
